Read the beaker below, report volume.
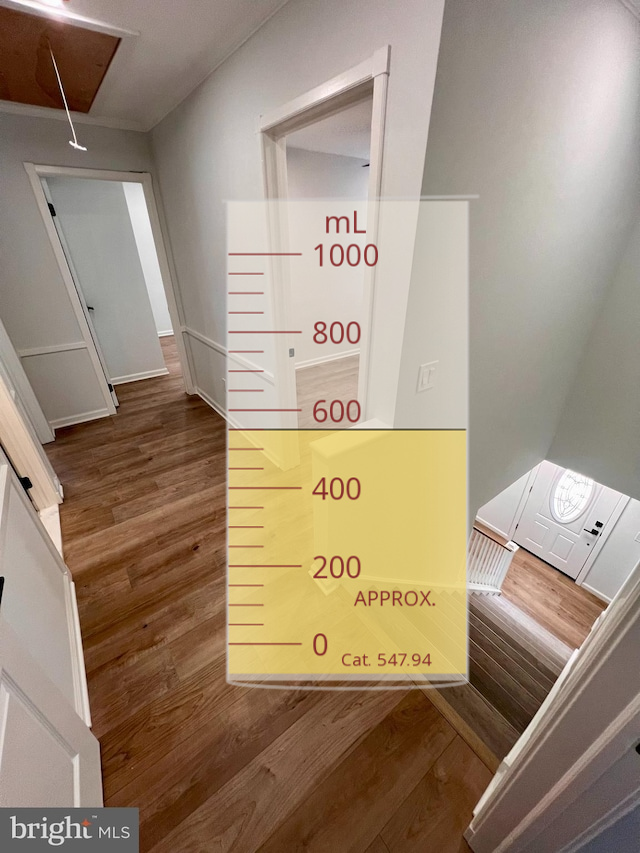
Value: 550 mL
